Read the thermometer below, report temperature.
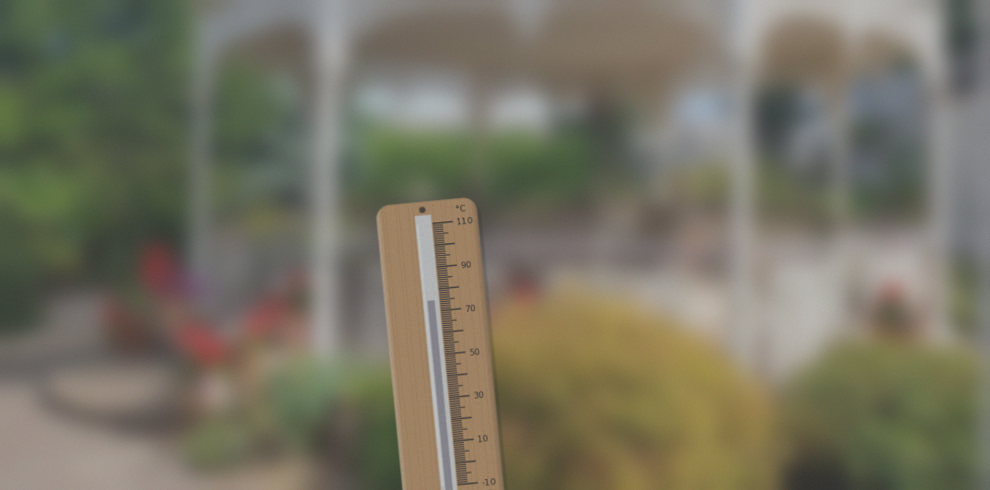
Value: 75 °C
